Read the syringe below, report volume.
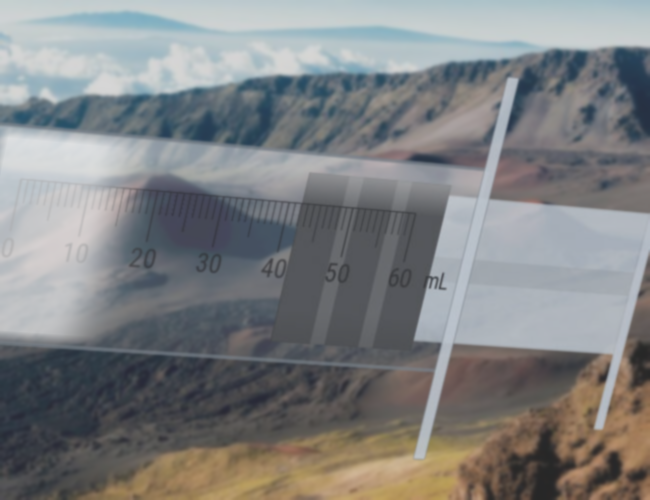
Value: 42 mL
